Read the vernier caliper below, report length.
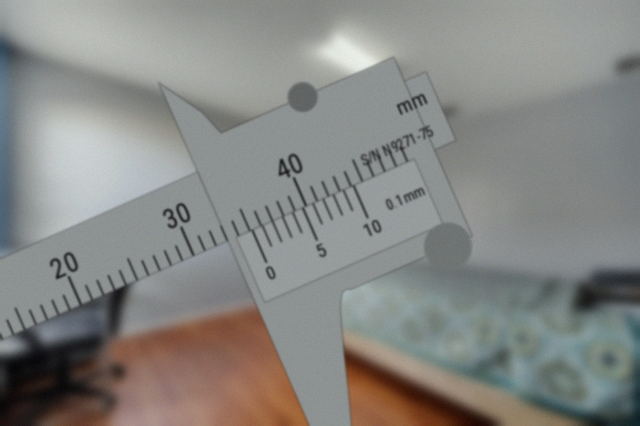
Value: 35.2 mm
